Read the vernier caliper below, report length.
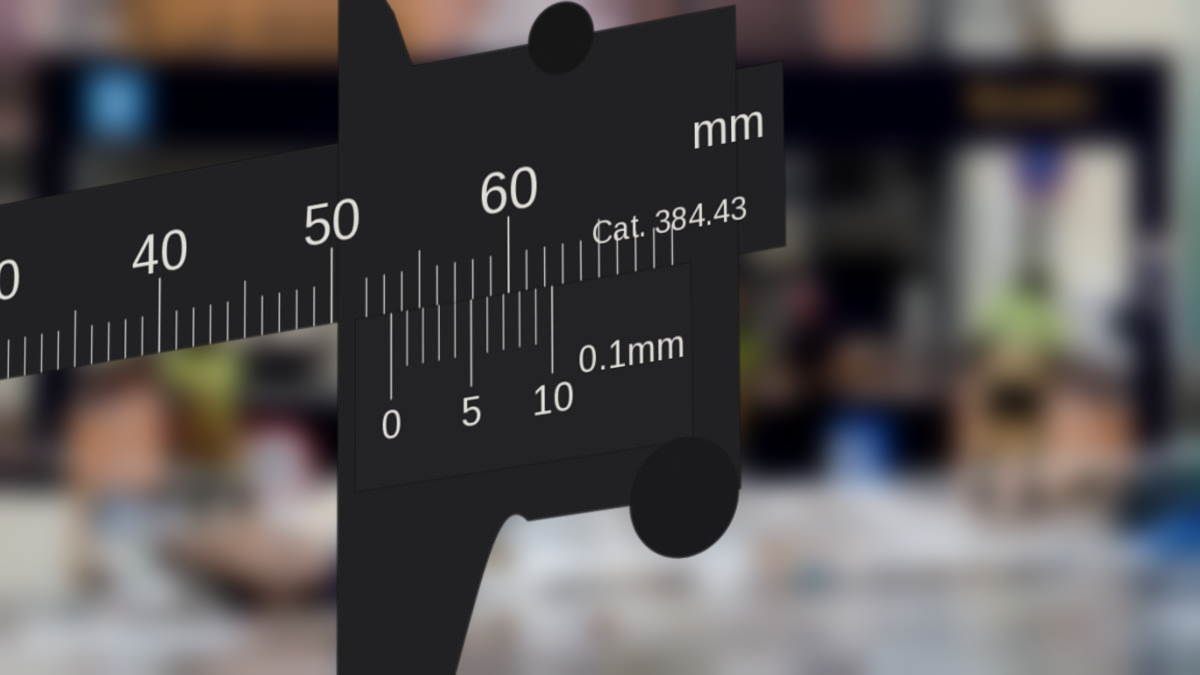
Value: 53.4 mm
